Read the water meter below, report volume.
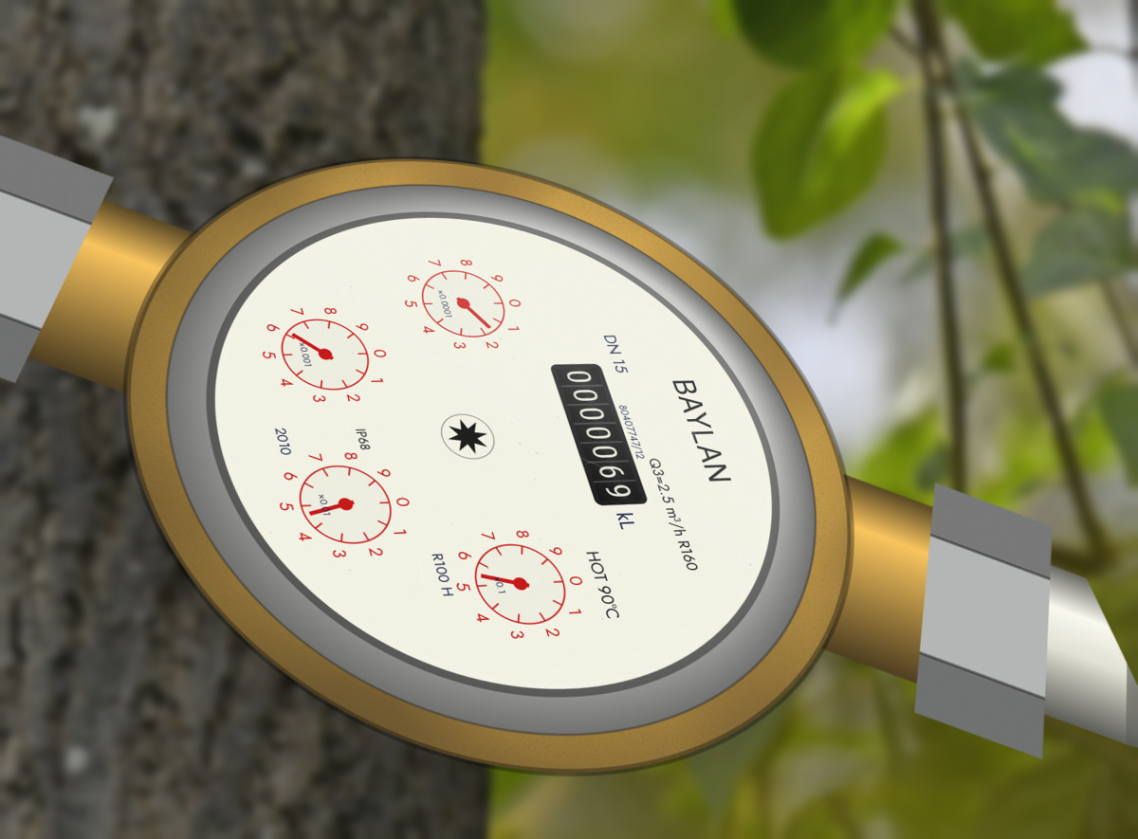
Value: 69.5461 kL
